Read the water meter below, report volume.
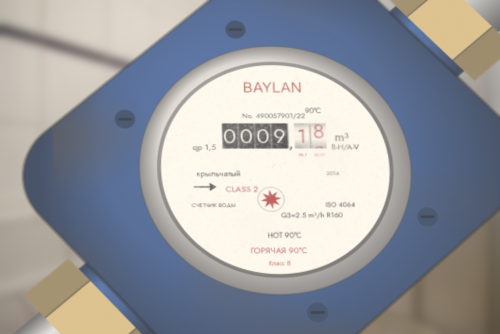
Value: 9.18 m³
